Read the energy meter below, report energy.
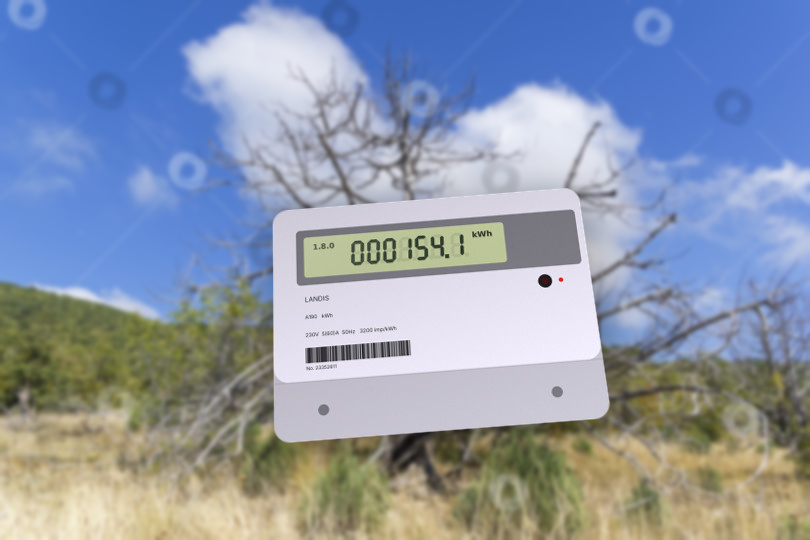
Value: 154.1 kWh
